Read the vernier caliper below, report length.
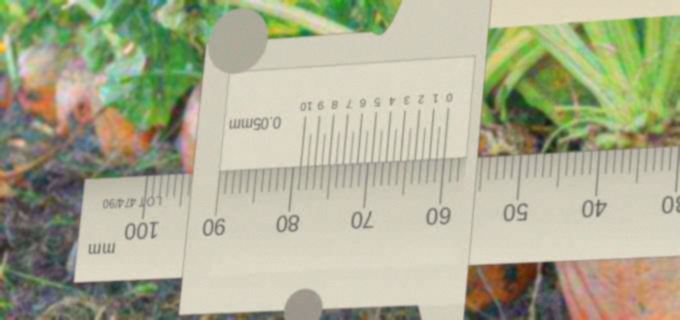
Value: 60.0 mm
